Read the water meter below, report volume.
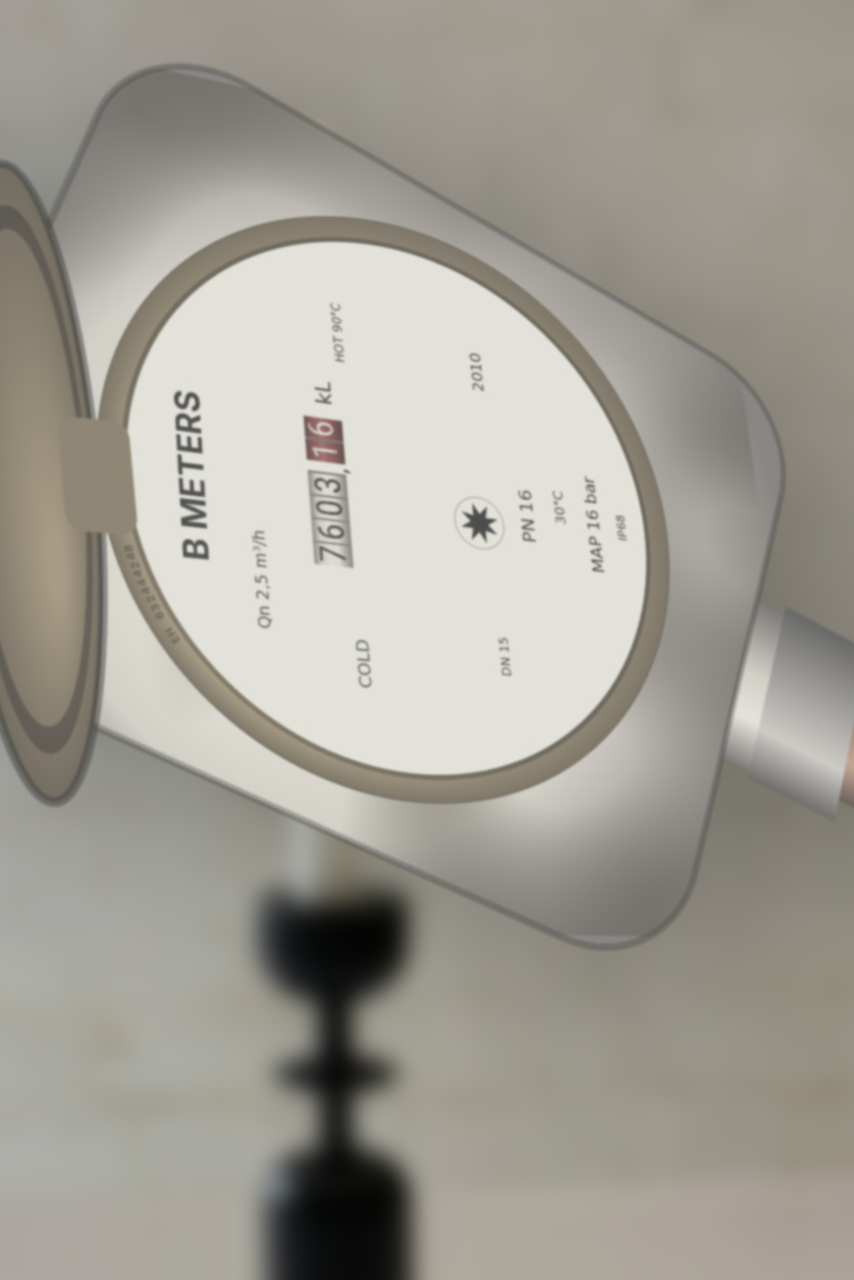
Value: 7603.16 kL
